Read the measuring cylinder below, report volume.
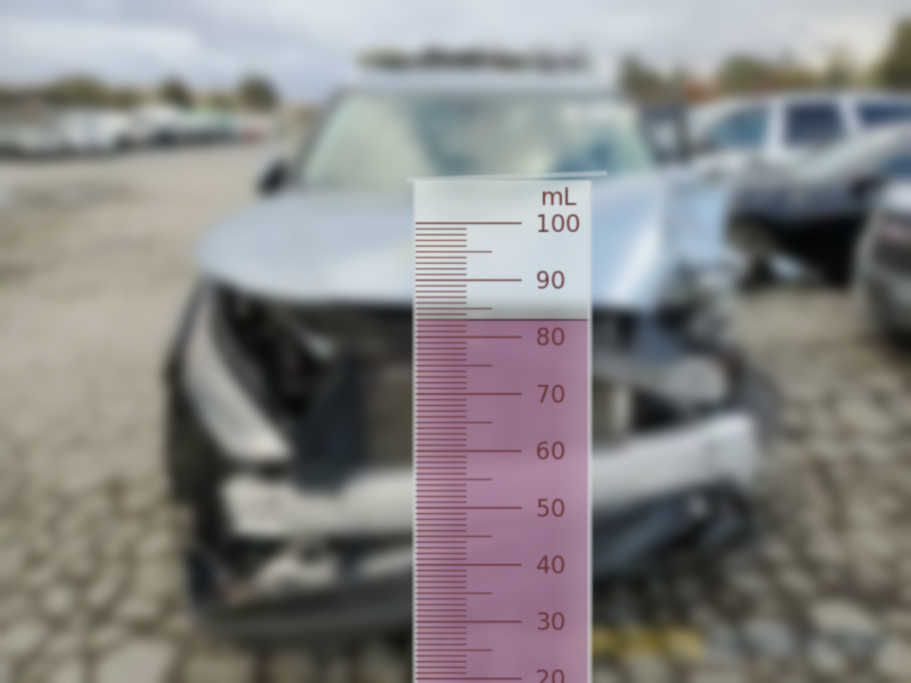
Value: 83 mL
